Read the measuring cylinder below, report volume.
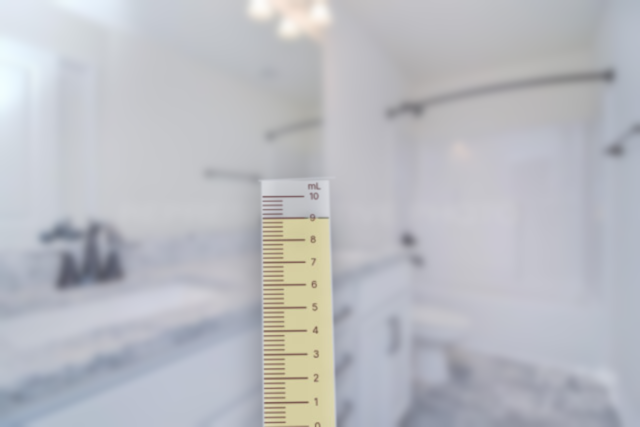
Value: 9 mL
